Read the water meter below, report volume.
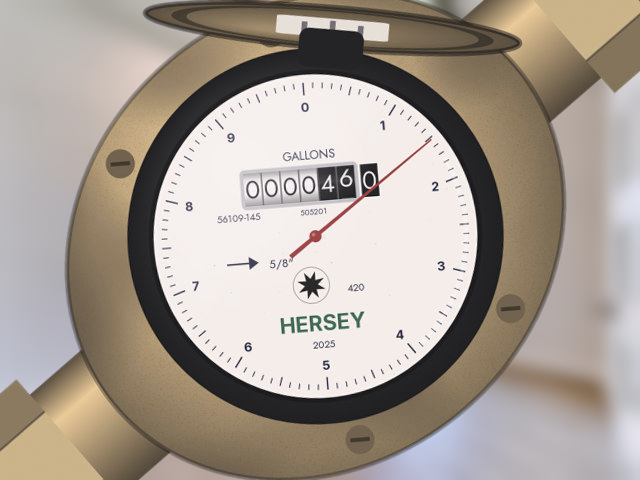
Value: 461.5 gal
